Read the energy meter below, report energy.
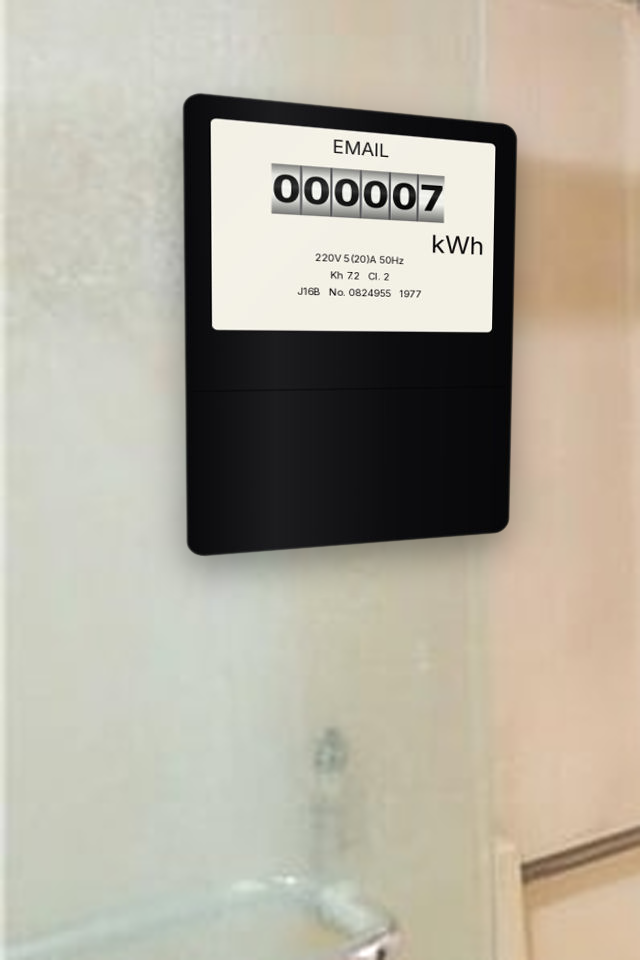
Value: 7 kWh
